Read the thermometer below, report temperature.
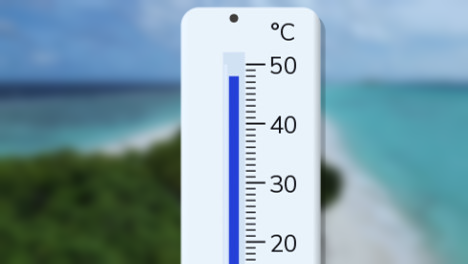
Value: 48 °C
